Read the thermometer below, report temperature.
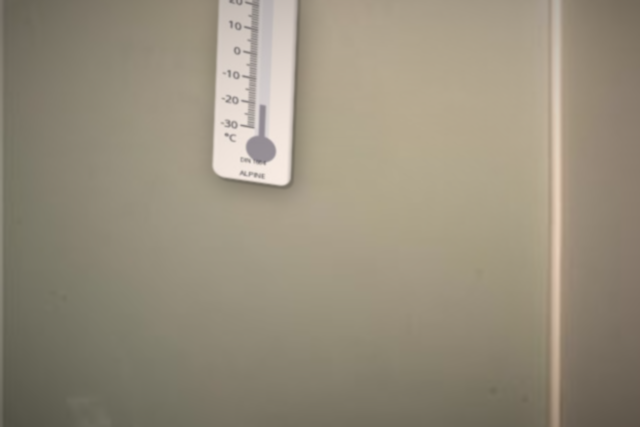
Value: -20 °C
